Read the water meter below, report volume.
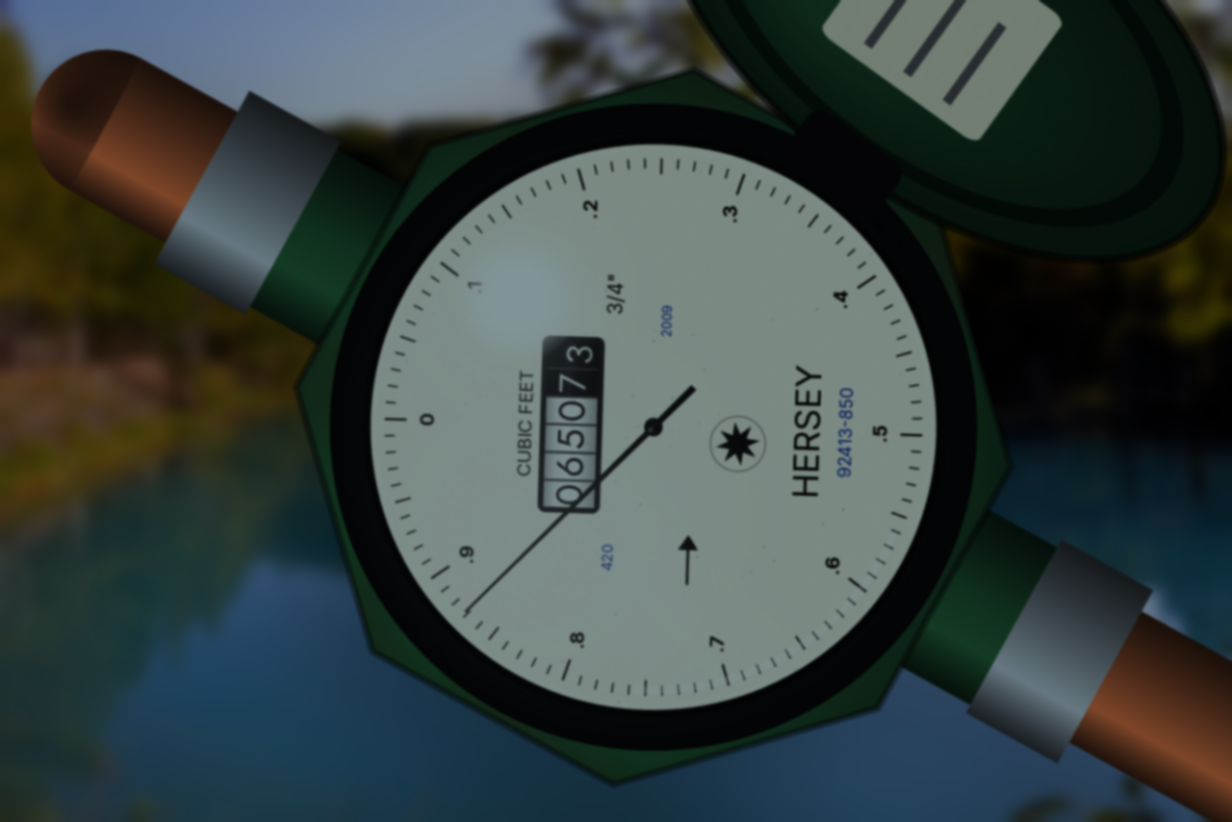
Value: 65072.87 ft³
